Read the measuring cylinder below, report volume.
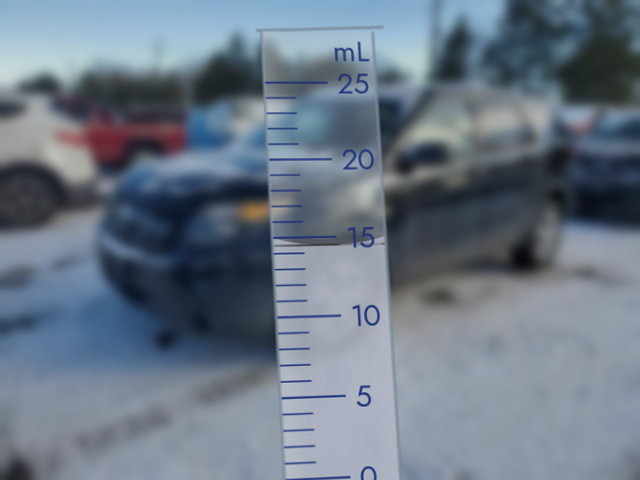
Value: 14.5 mL
